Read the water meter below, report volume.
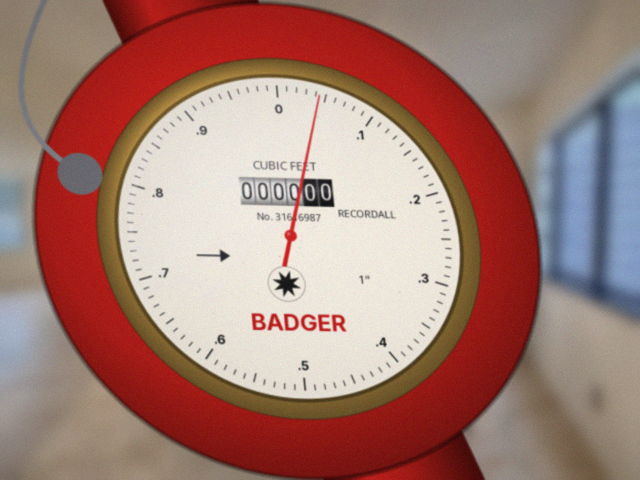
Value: 0.04 ft³
